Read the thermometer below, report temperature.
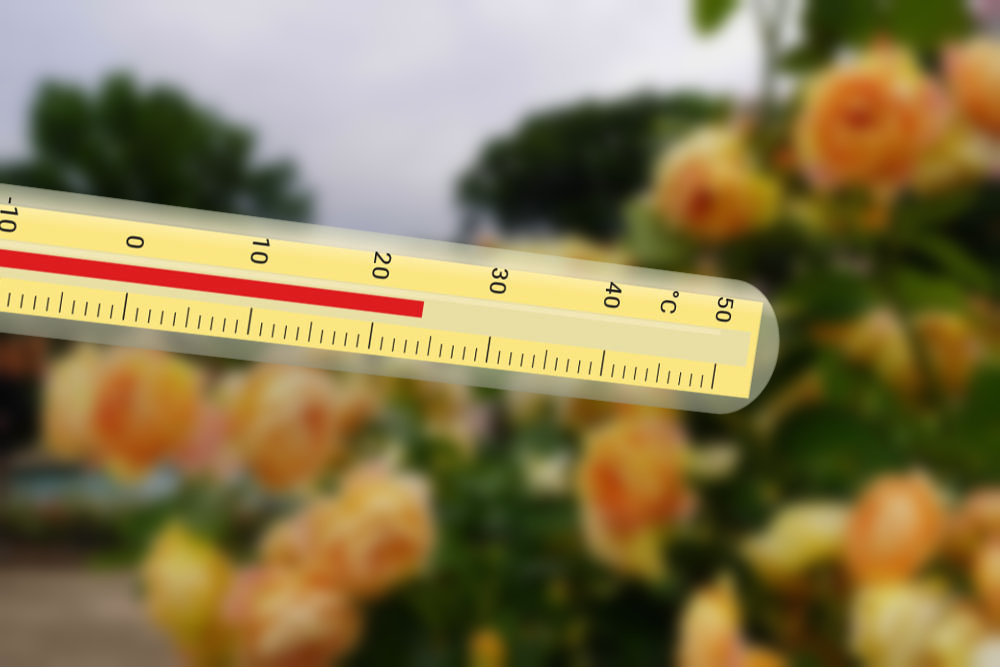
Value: 24 °C
